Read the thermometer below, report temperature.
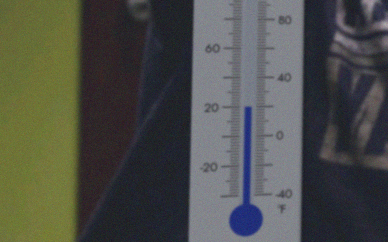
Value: 20 °F
